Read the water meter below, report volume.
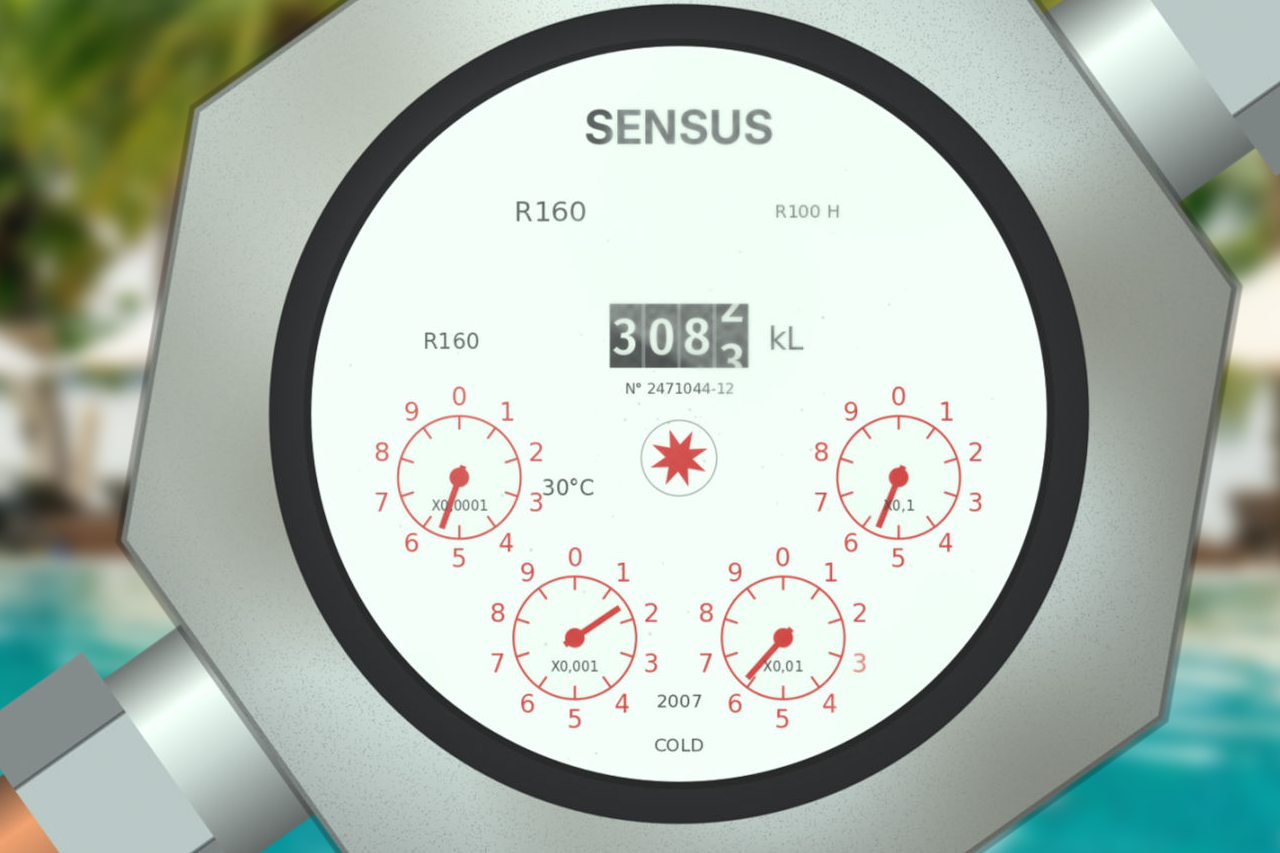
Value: 3082.5615 kL
